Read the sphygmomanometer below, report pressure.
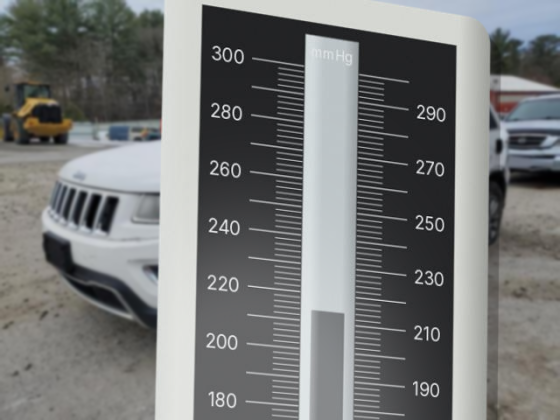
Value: 214 mmHg
